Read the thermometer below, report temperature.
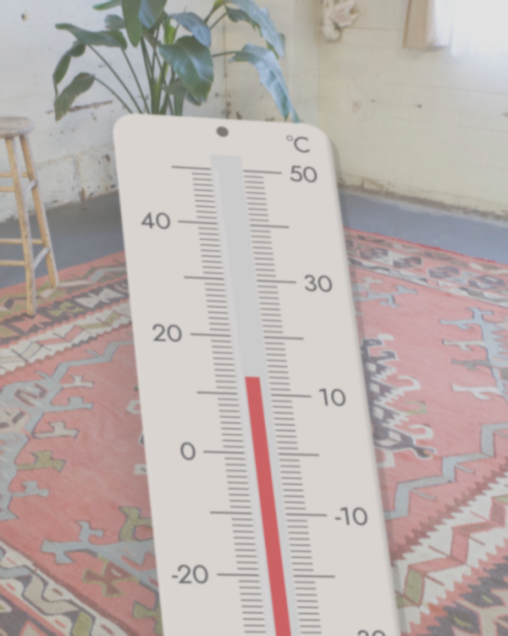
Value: 13 °C
